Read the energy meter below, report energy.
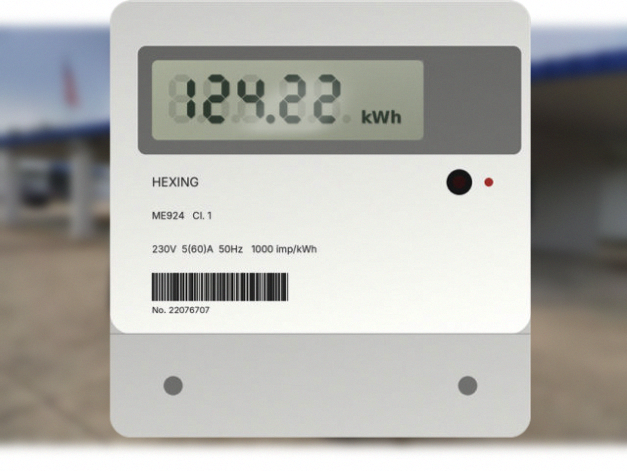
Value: 124.22 kWh
